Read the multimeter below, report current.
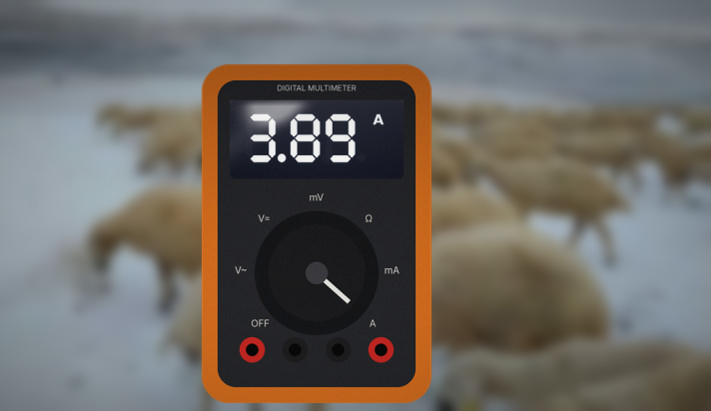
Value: 3.89 A
